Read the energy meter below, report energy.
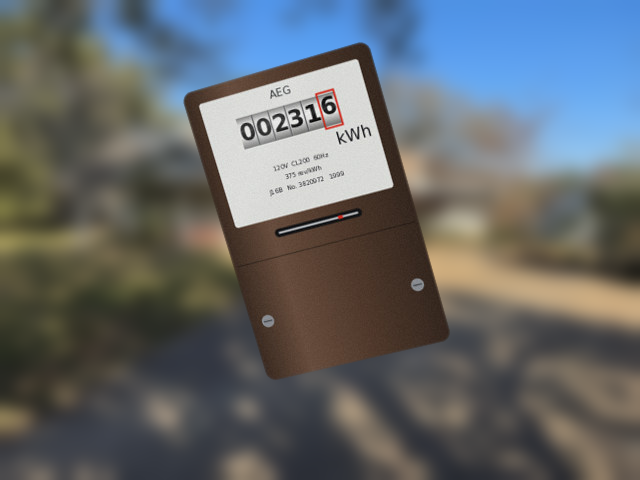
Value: 231.6 kWh
